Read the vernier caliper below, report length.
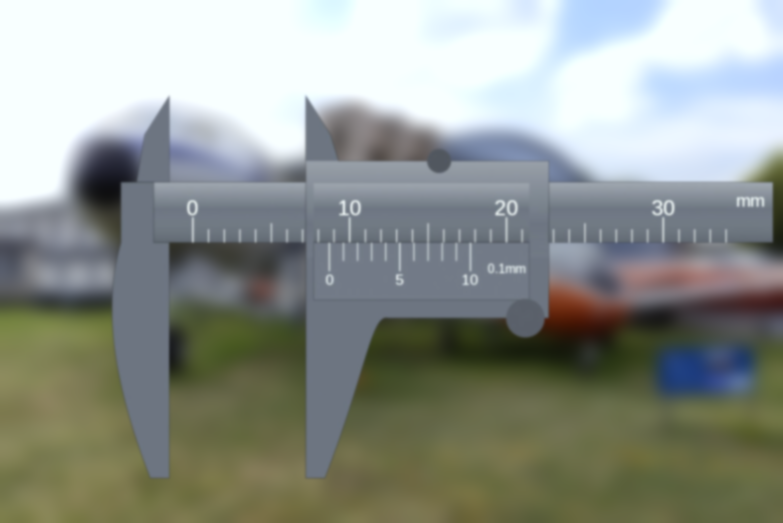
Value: 8.7 mm
